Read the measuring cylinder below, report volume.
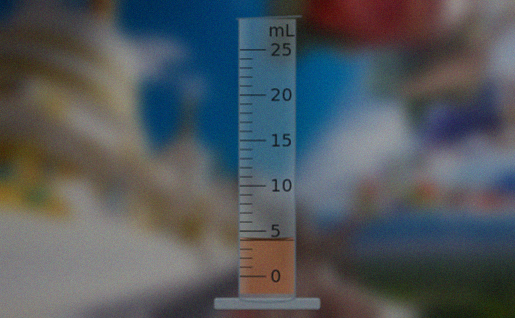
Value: 4 mL
